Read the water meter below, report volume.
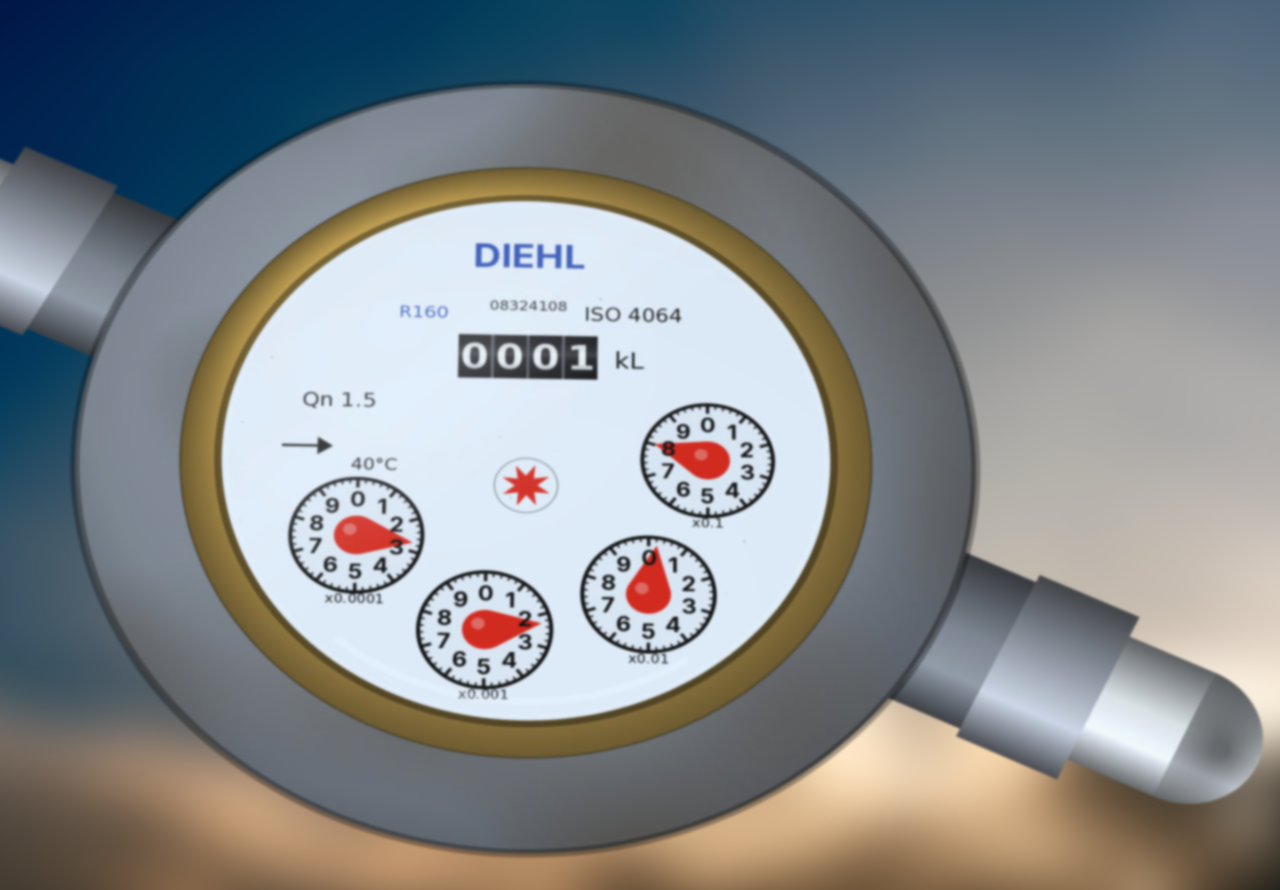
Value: 1.8022 kL
